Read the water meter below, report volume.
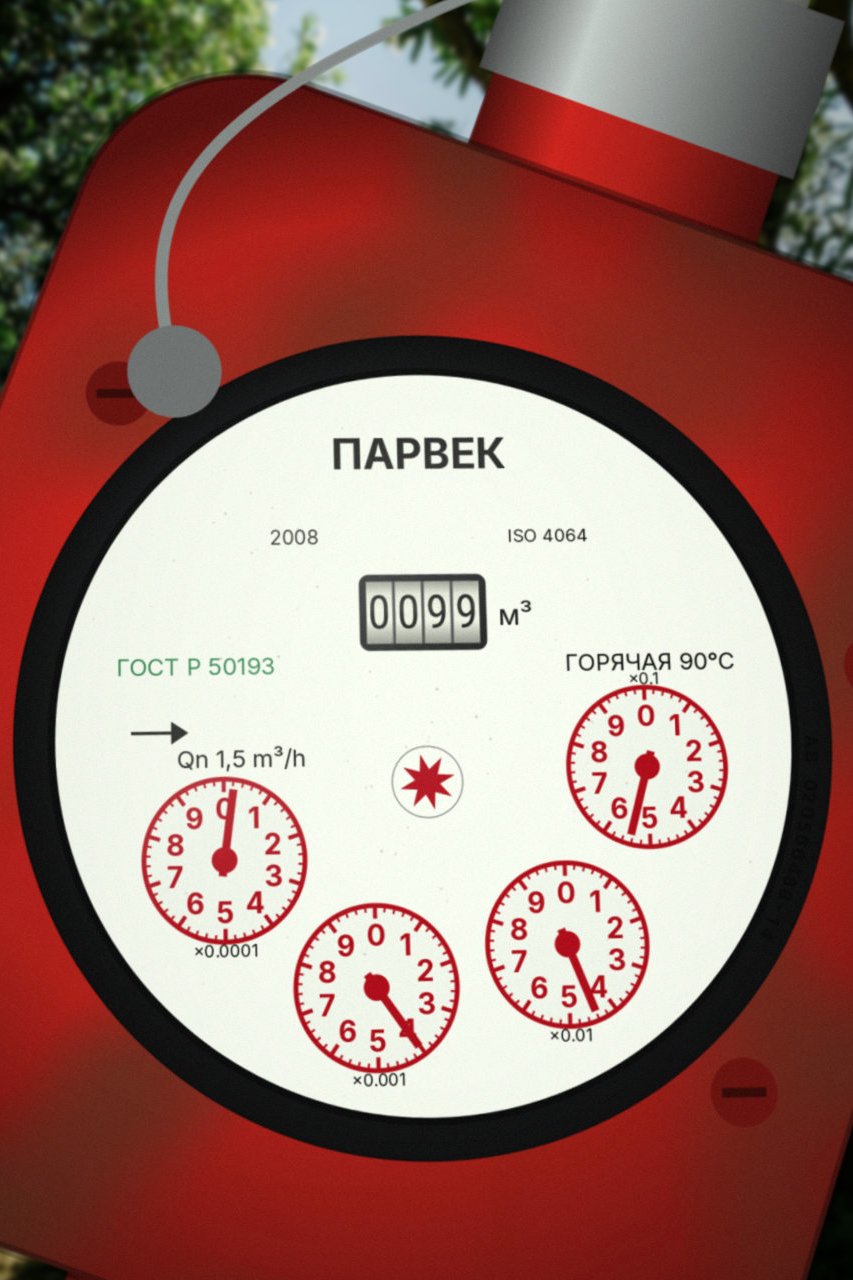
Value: 99.5440 m³
